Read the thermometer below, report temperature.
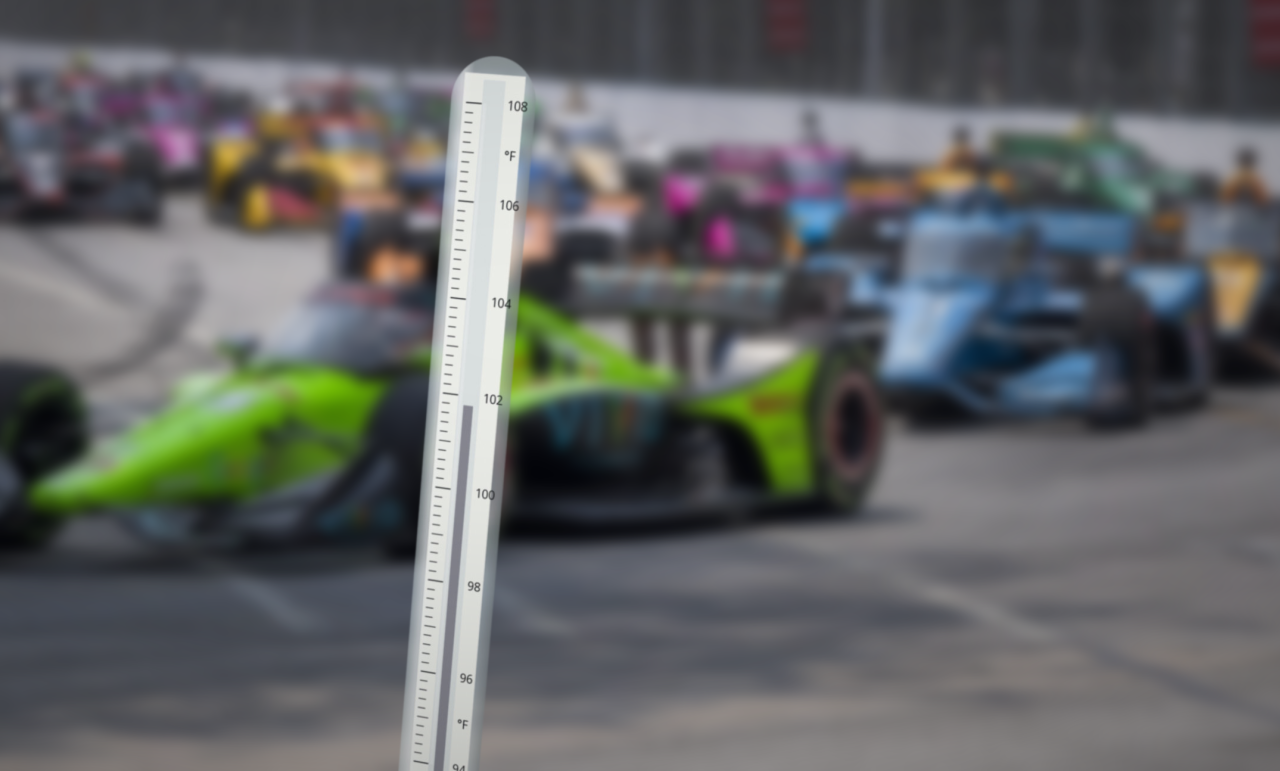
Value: 101.8 °F
